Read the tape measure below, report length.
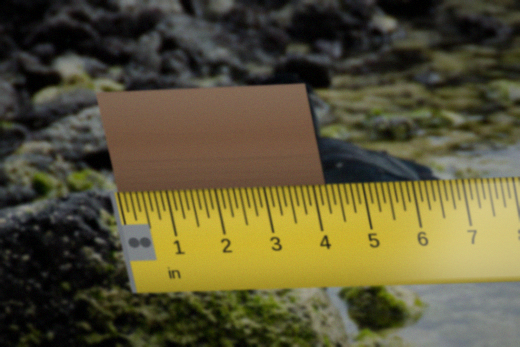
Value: 4.25 in
